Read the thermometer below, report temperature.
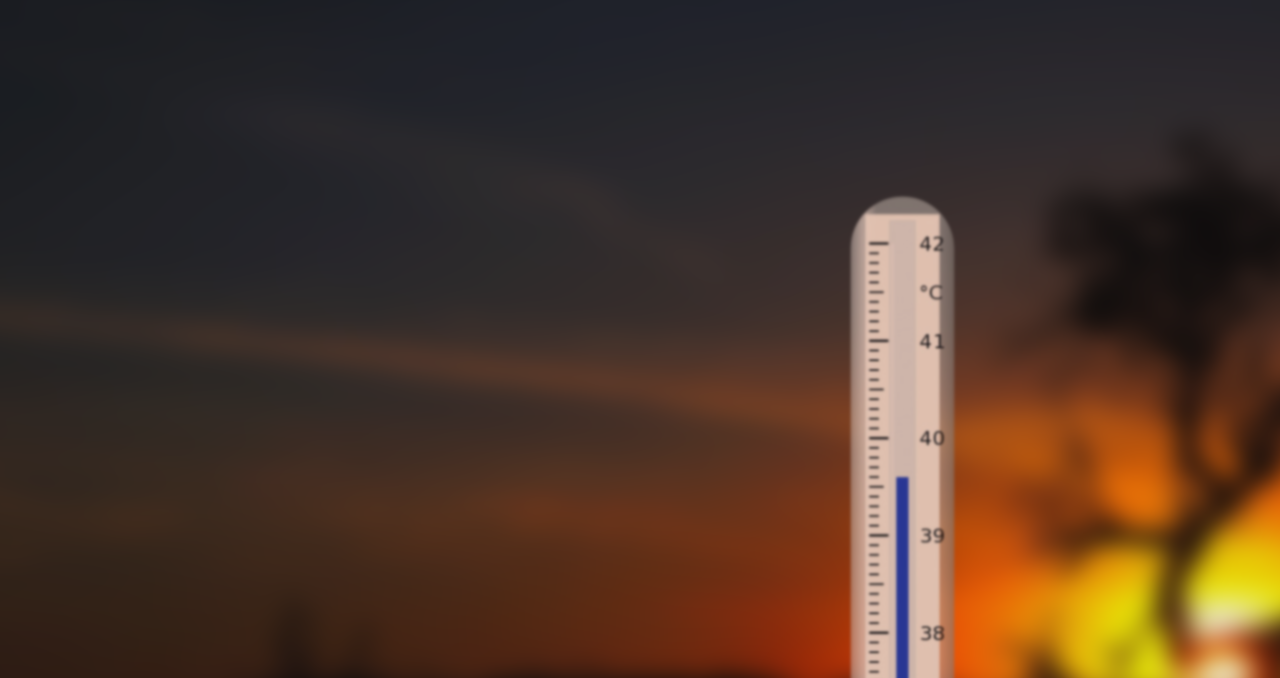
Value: 39.6 °C
